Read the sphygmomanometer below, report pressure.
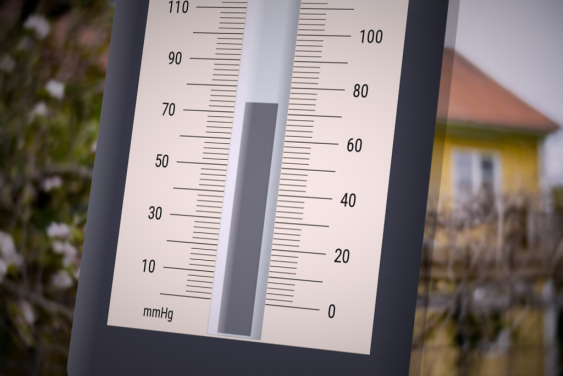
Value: 74 mmHg
